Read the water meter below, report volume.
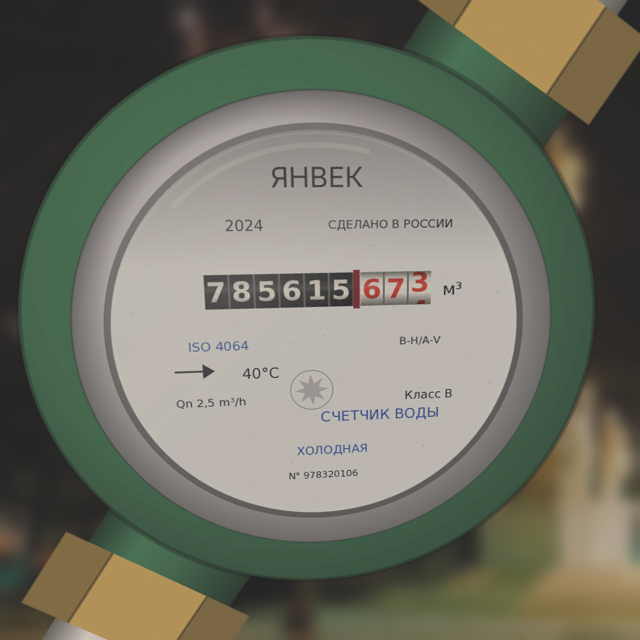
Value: 785615.673 m³
